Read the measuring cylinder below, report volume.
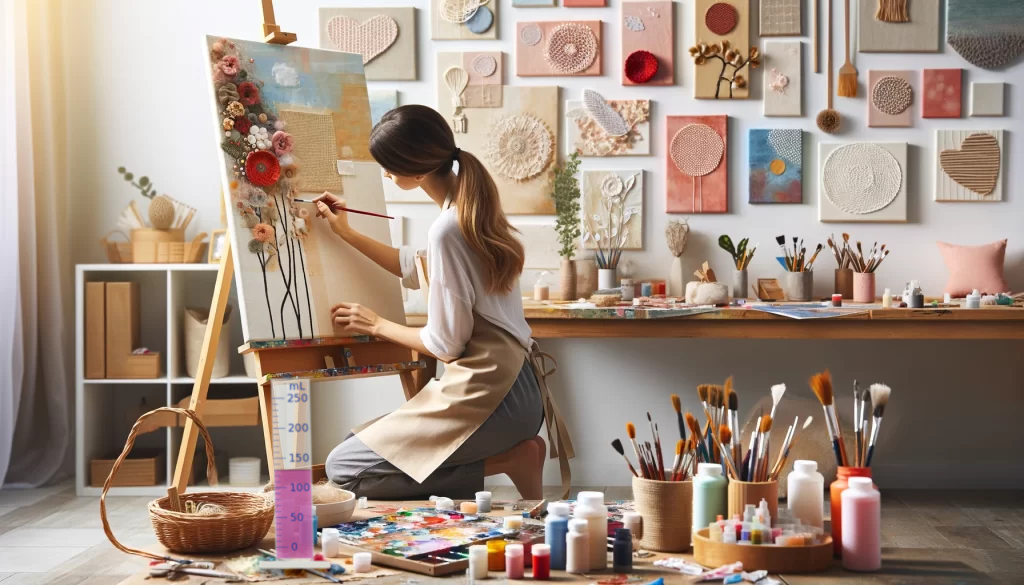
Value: 130 mL
